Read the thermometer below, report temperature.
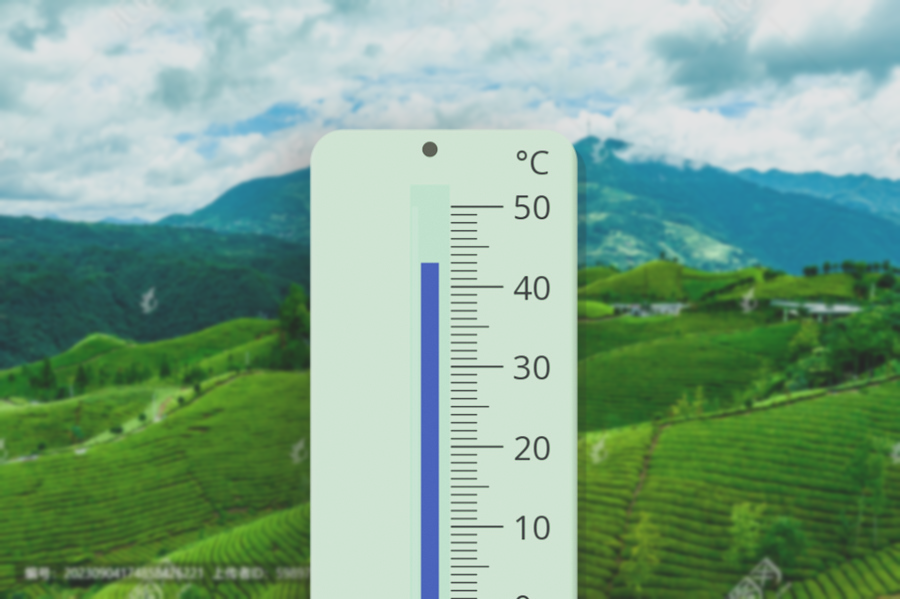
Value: 43 °C
